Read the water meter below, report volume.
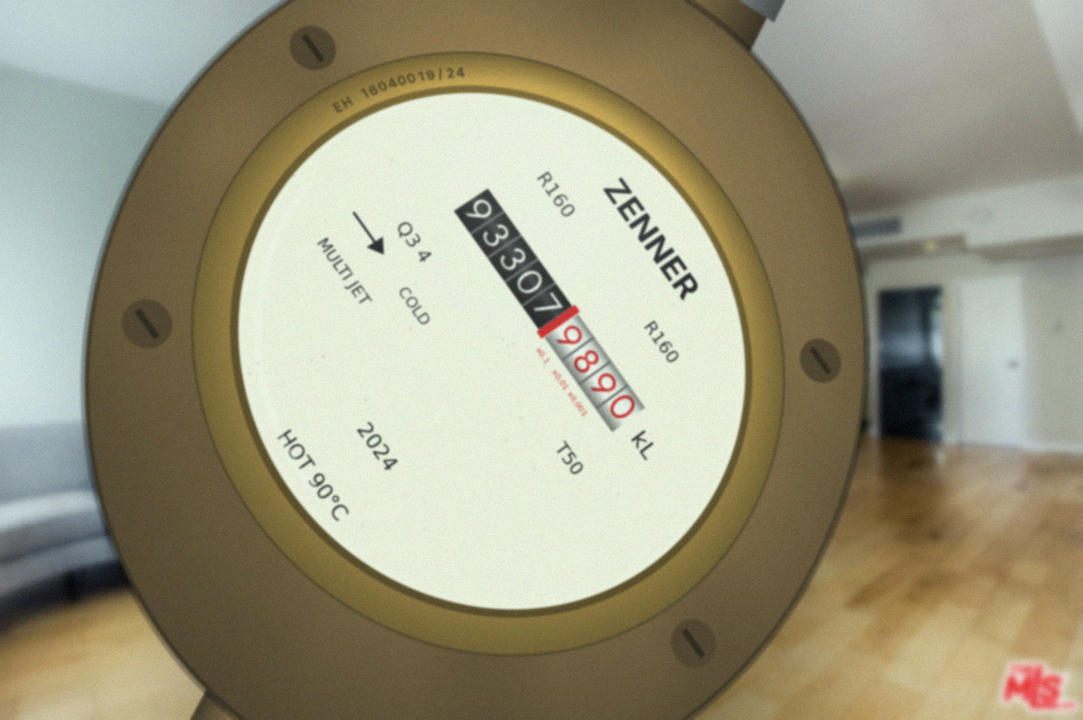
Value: 93307.9890 kL
